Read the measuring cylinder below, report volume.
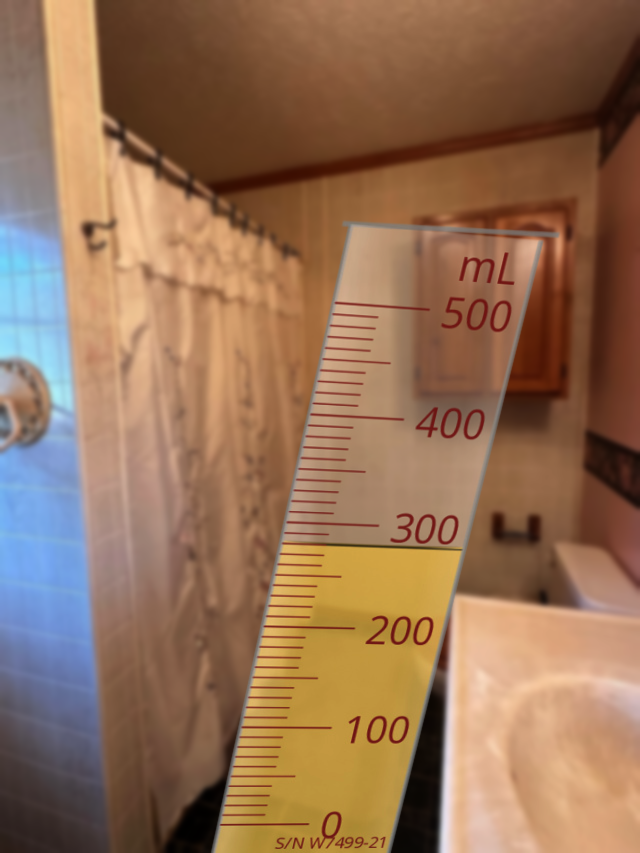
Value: 280 mL
